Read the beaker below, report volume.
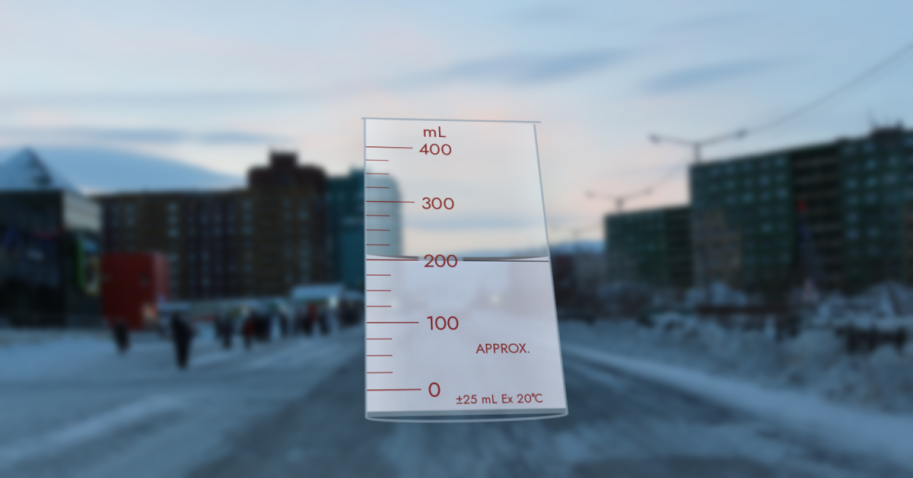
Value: 200 mL
